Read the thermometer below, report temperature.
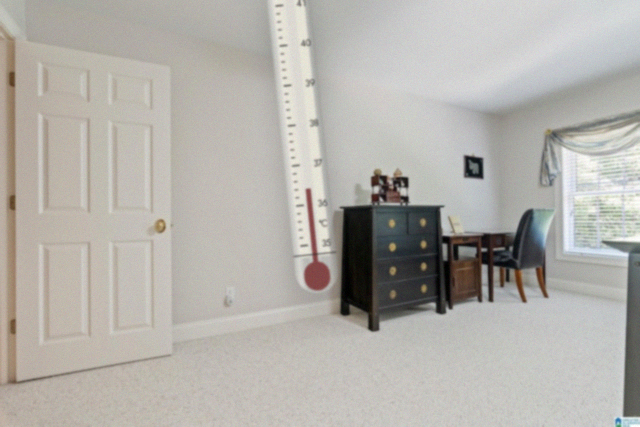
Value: 36.4 °C
